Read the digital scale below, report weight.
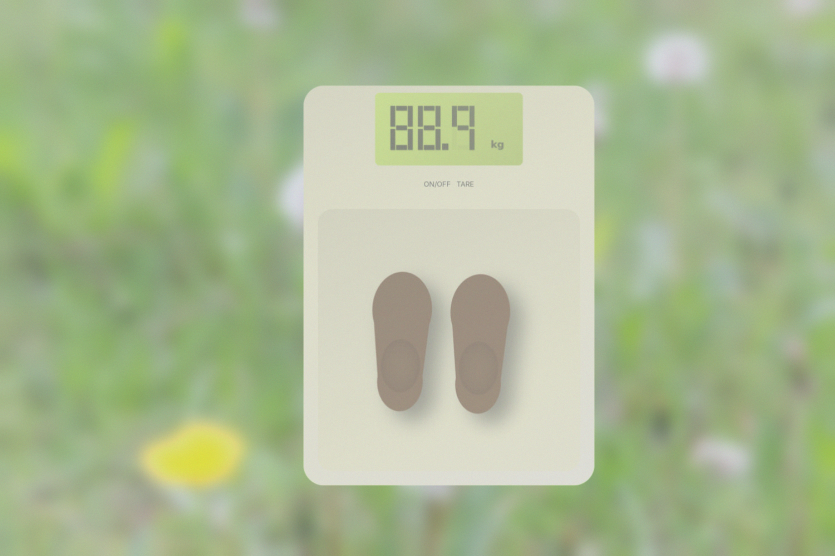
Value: 88.9 kg
